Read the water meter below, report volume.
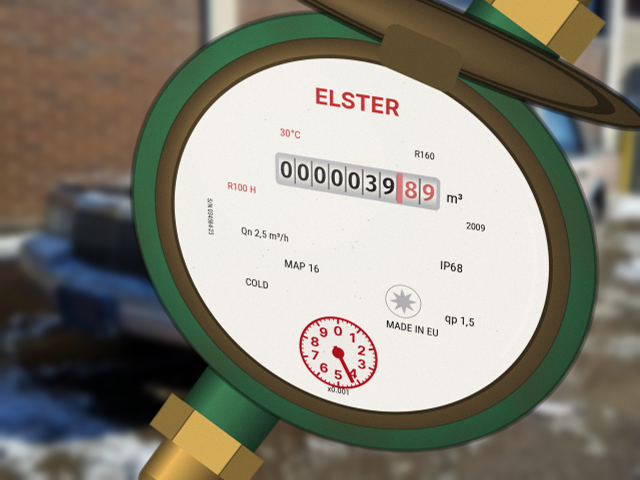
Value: 39.894 m³
